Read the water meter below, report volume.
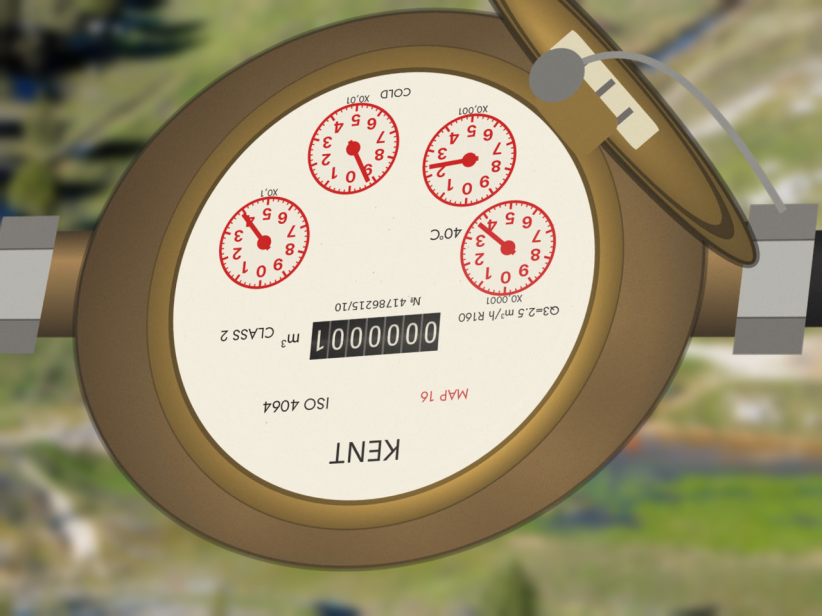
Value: 1.3923 m³
